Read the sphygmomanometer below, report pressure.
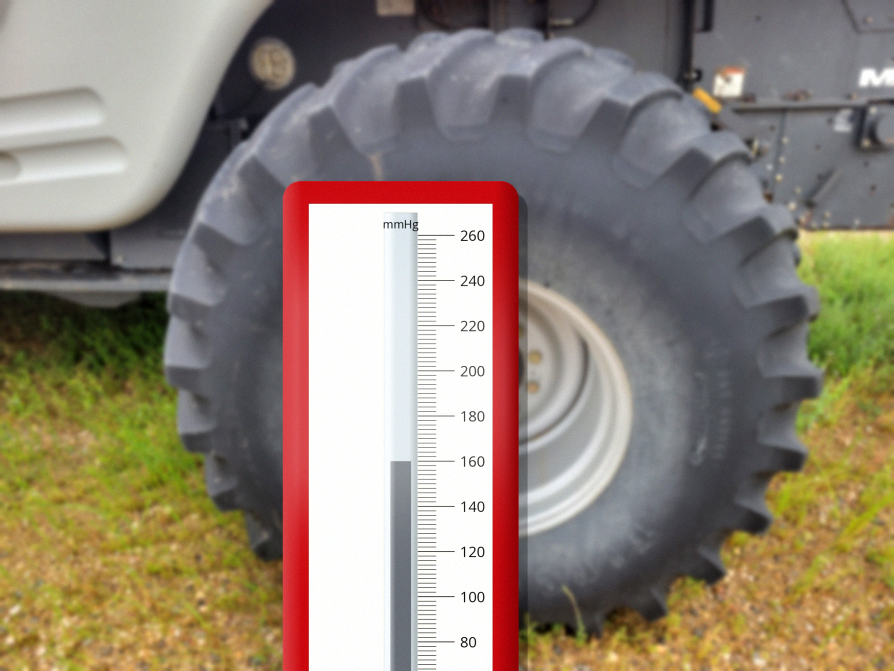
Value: 160 mmHg
